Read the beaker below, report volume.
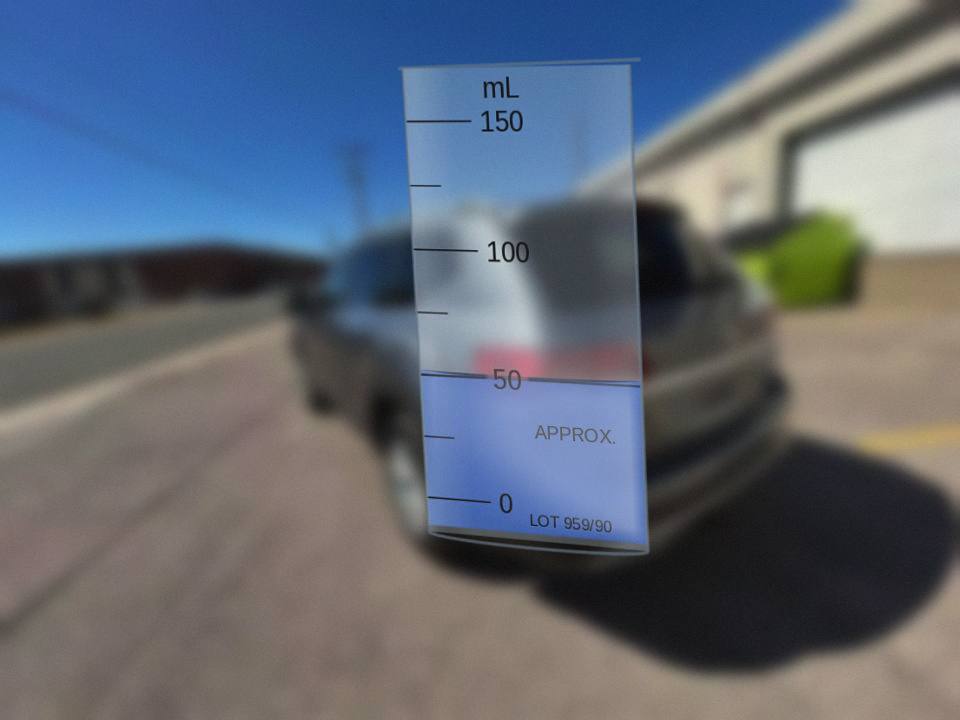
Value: 50 mL
